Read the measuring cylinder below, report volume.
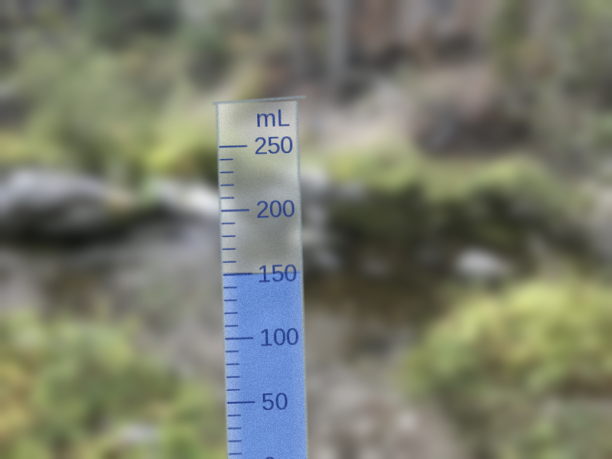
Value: 150 mL
